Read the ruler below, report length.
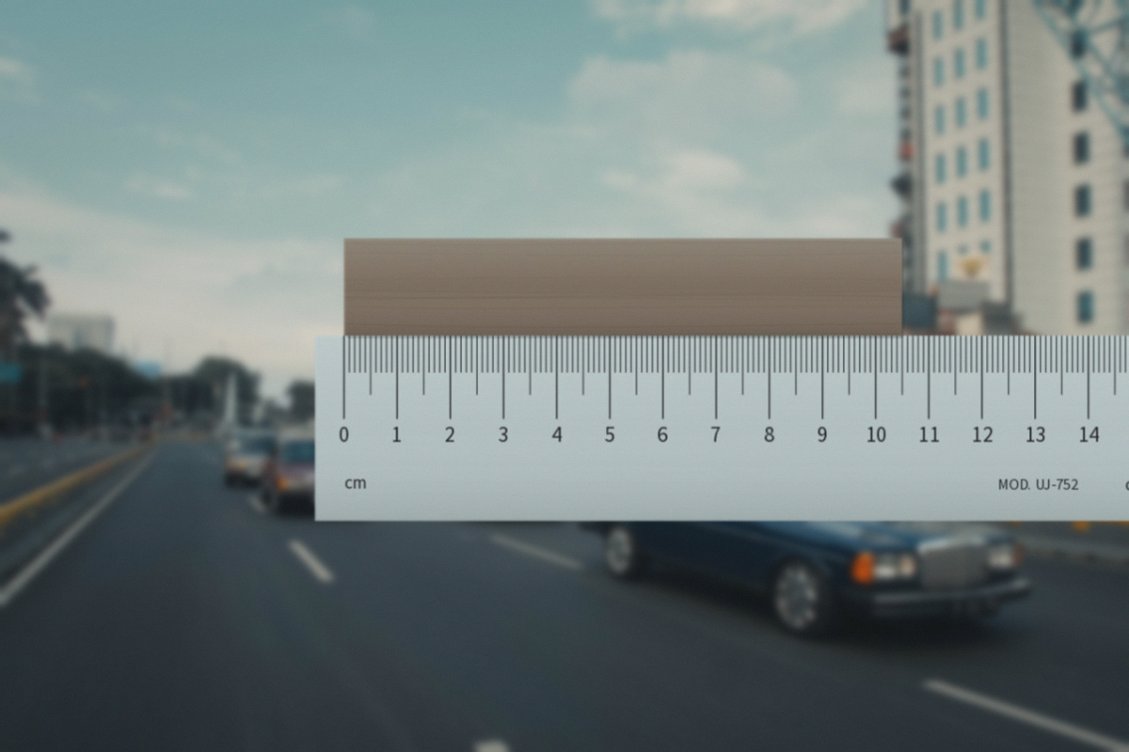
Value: 10.5 cm
